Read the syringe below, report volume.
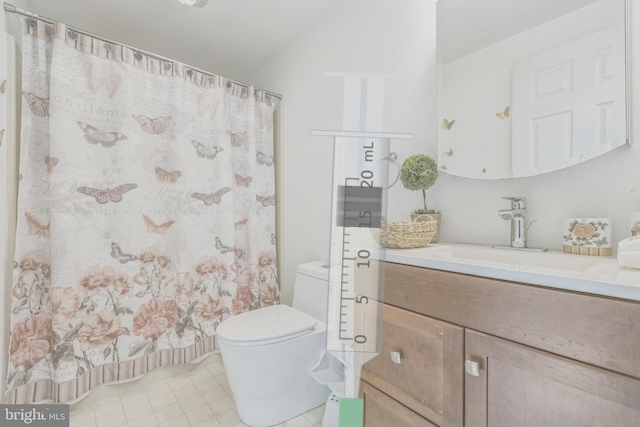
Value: 14 mL
